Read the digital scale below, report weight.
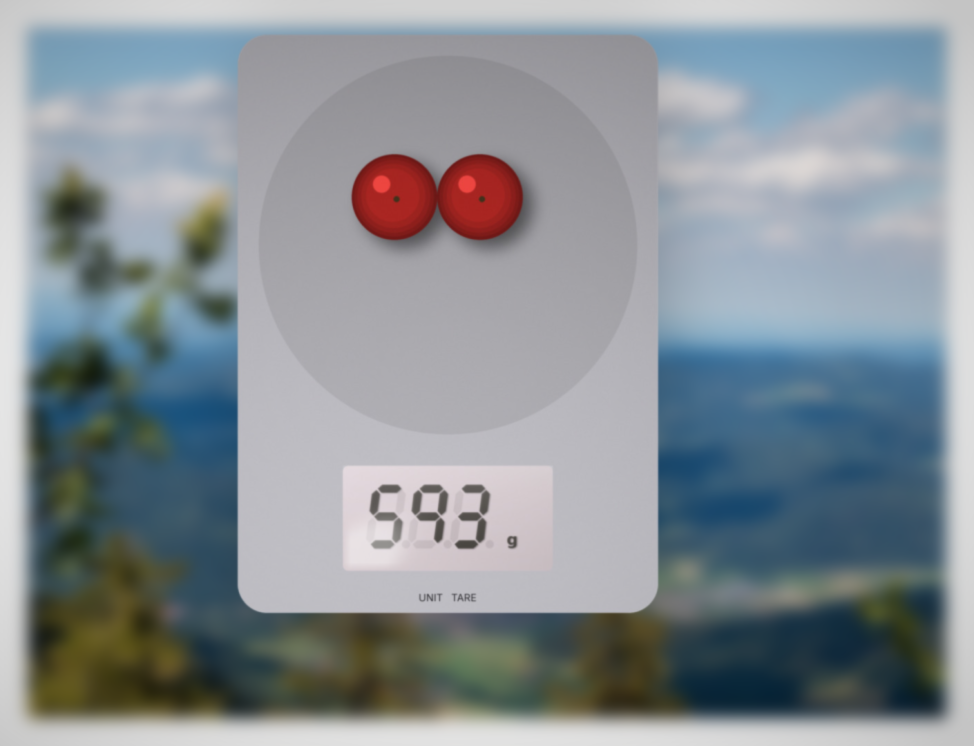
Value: 593 g
